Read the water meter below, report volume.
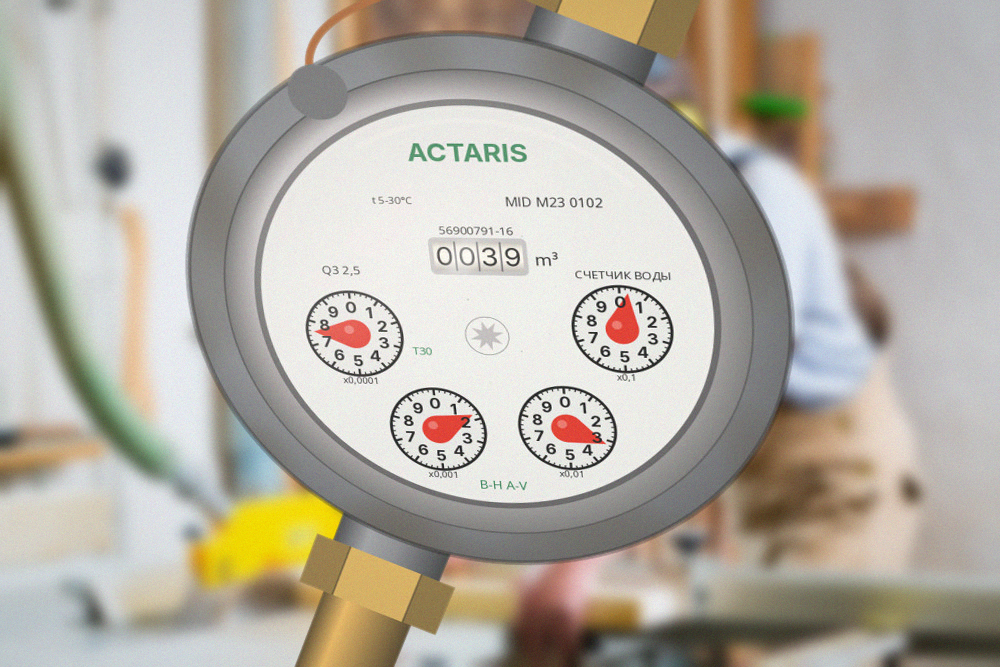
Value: 39.0317 m³
